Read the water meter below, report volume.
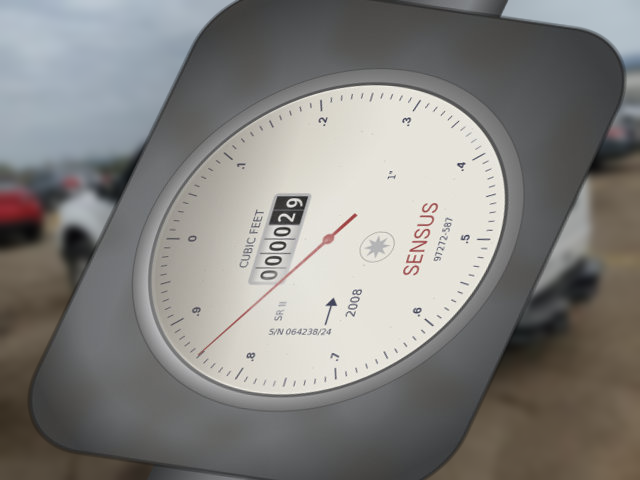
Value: 28.85 ft³
